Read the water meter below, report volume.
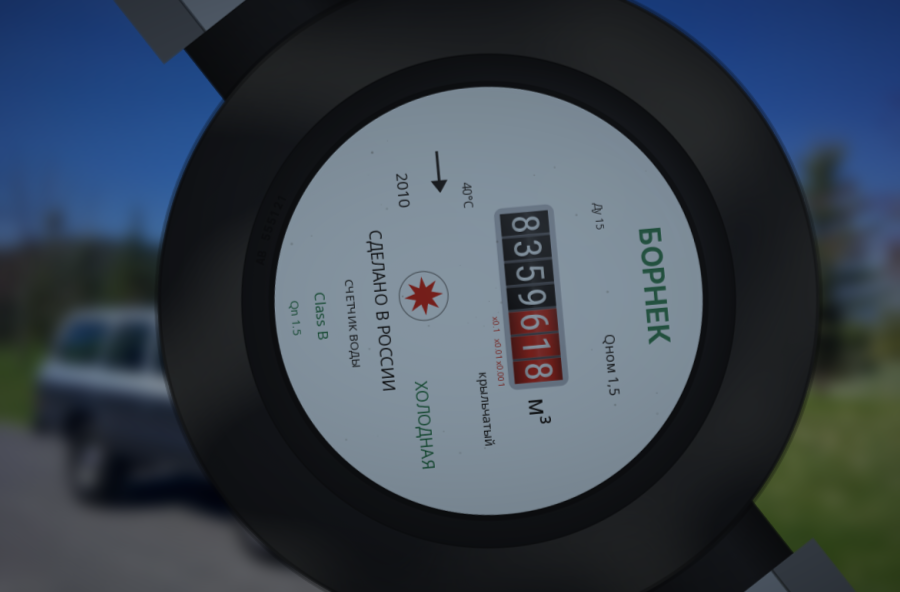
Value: 8359.618 m³
